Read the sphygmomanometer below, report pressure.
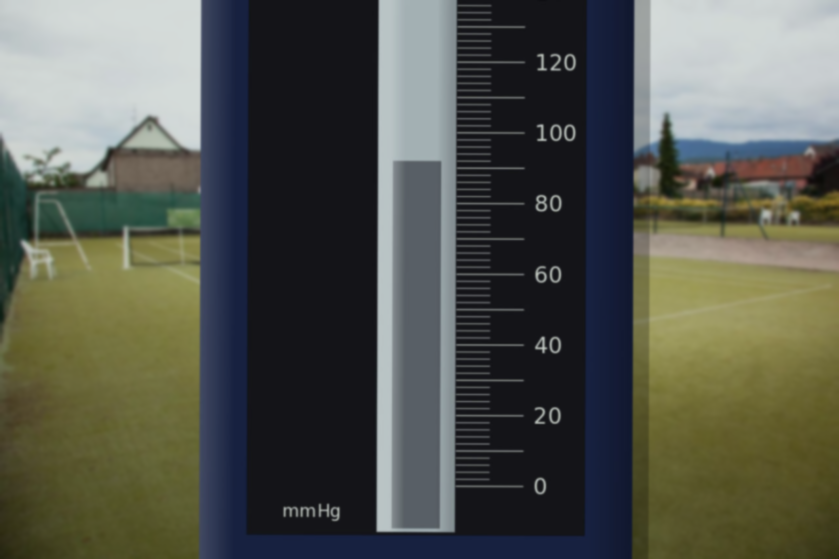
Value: 92 mmHg
